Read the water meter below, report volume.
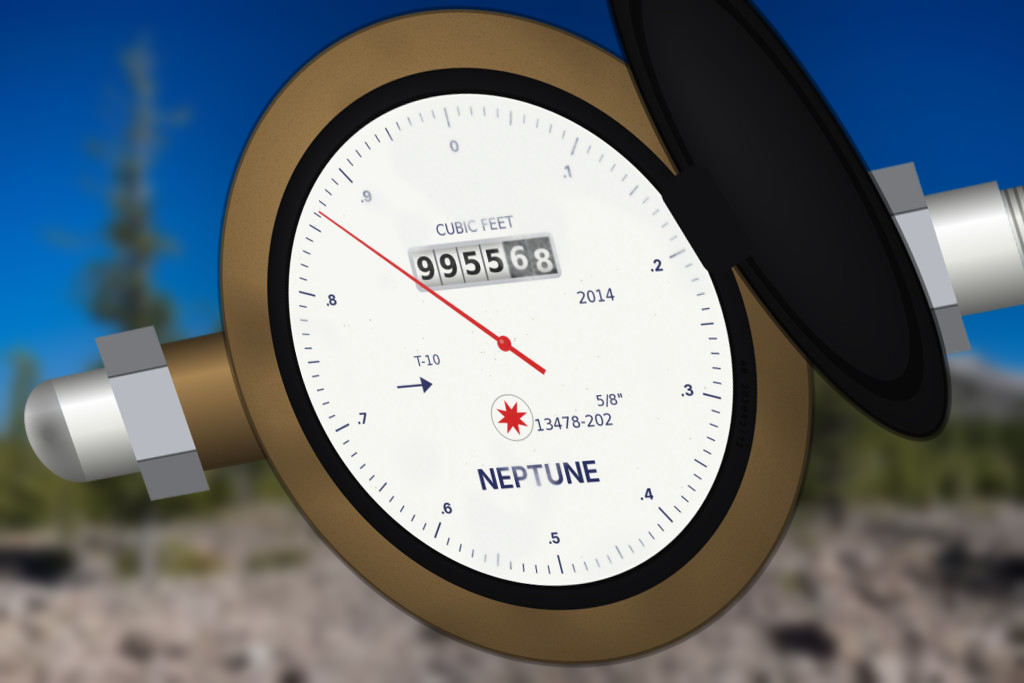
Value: 995567.86 ft³
